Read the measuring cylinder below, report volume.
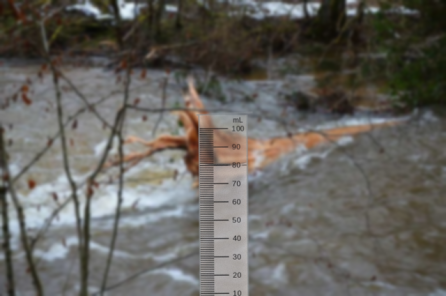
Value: 80 mL
